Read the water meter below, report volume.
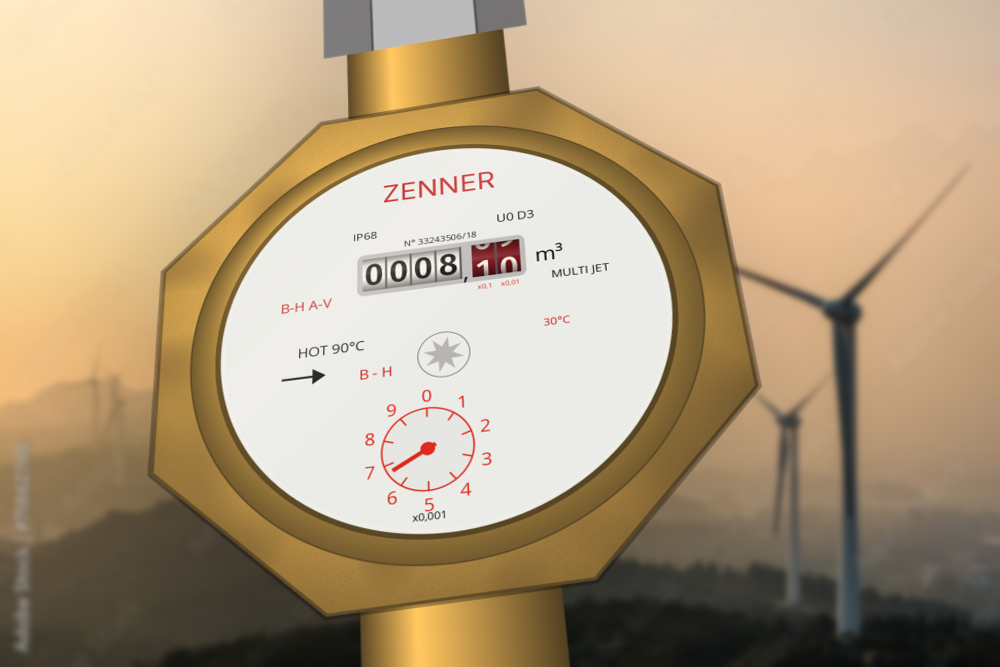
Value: 8.096 m³
